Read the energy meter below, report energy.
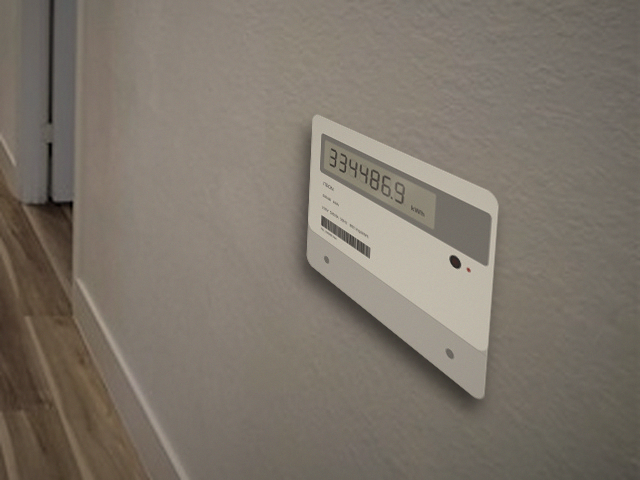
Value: 334486.9 kWh
